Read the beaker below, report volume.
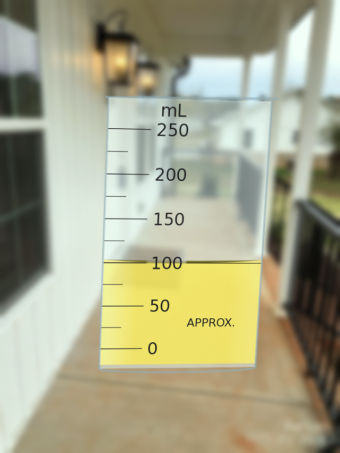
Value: 100 mL
